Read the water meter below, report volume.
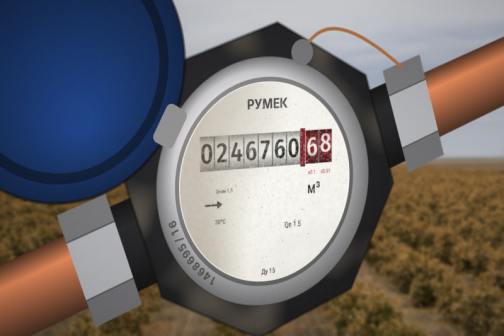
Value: 246760.68 m³
